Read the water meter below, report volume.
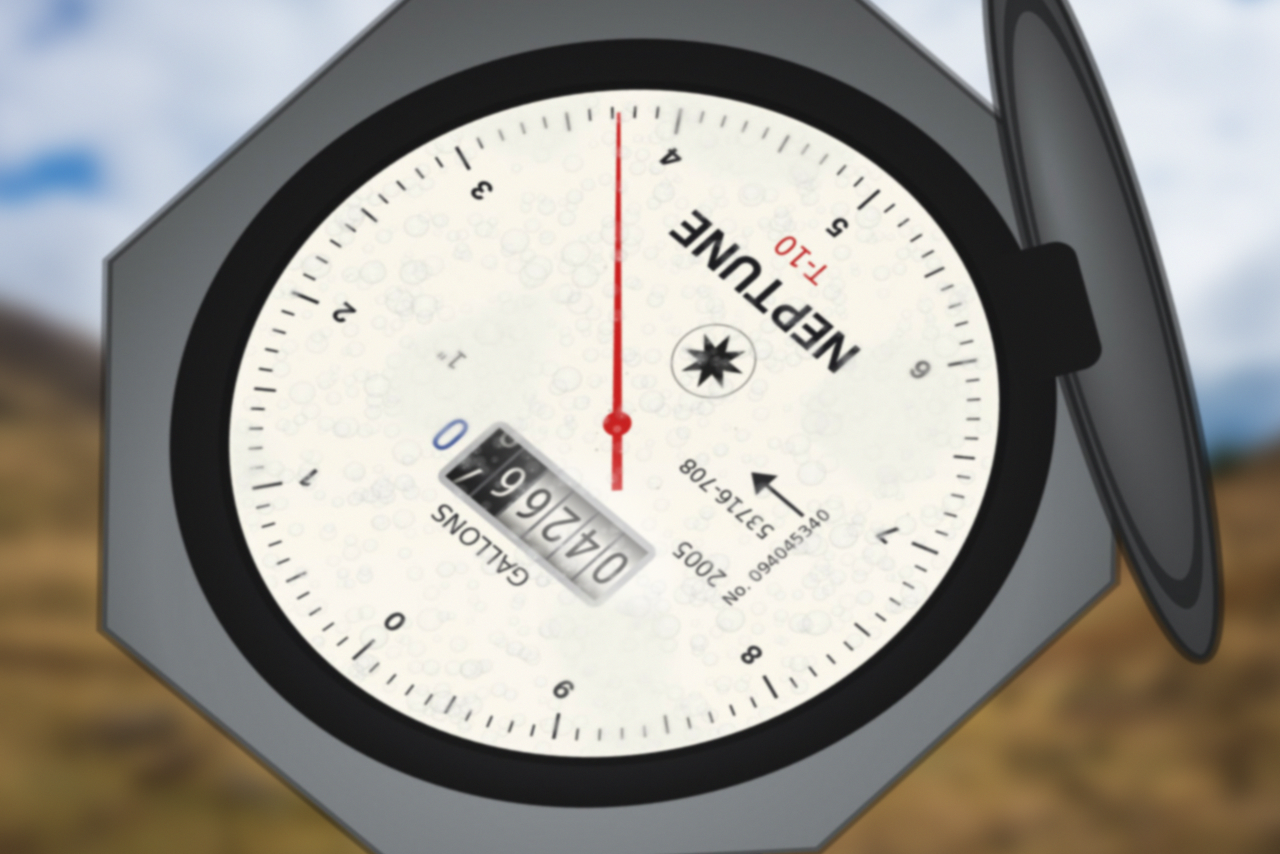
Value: 426673.7 gal
